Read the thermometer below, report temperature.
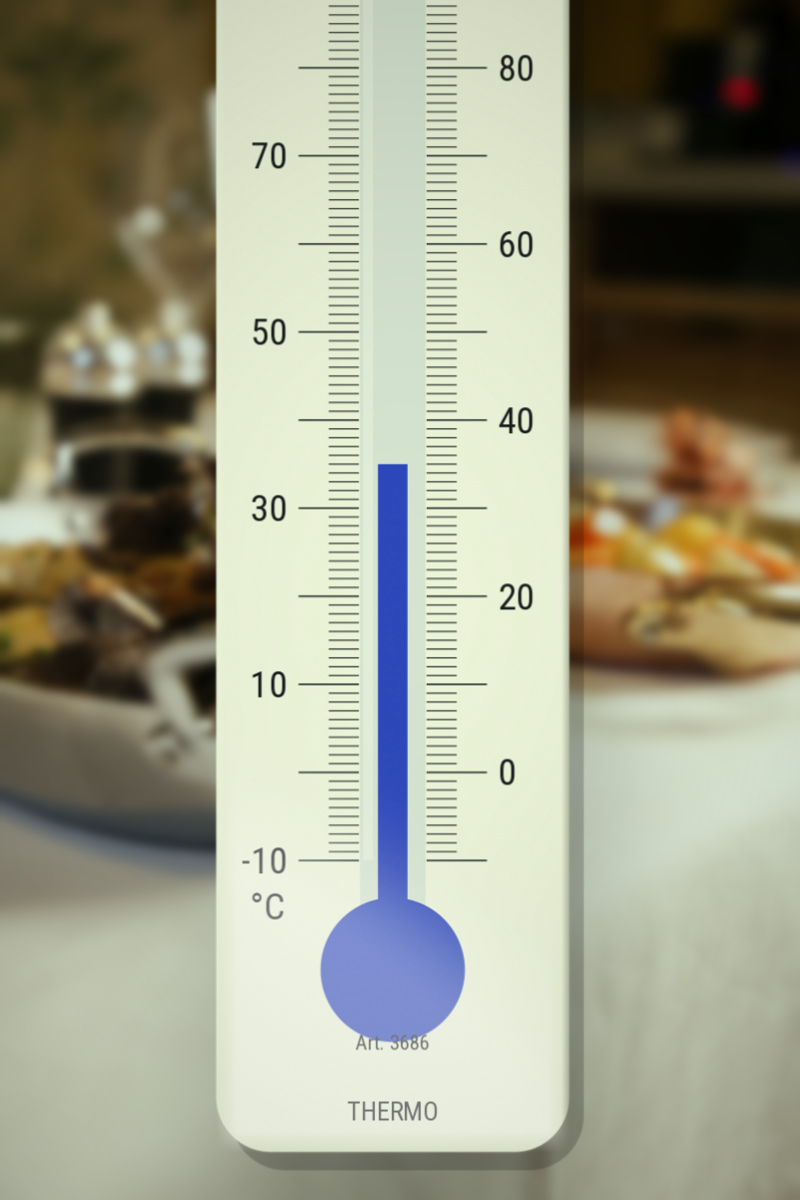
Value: 35 °C
